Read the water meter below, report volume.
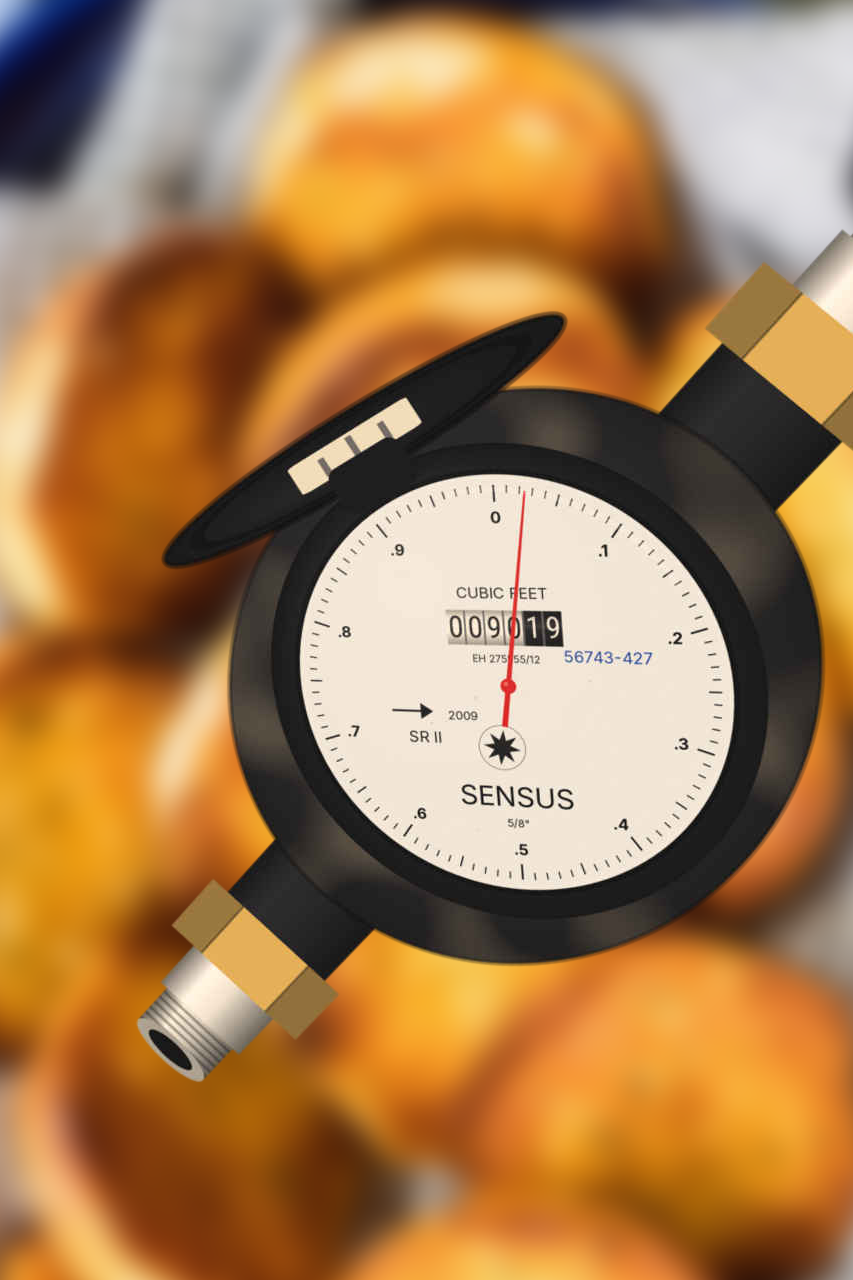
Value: 9019.02 ft³
